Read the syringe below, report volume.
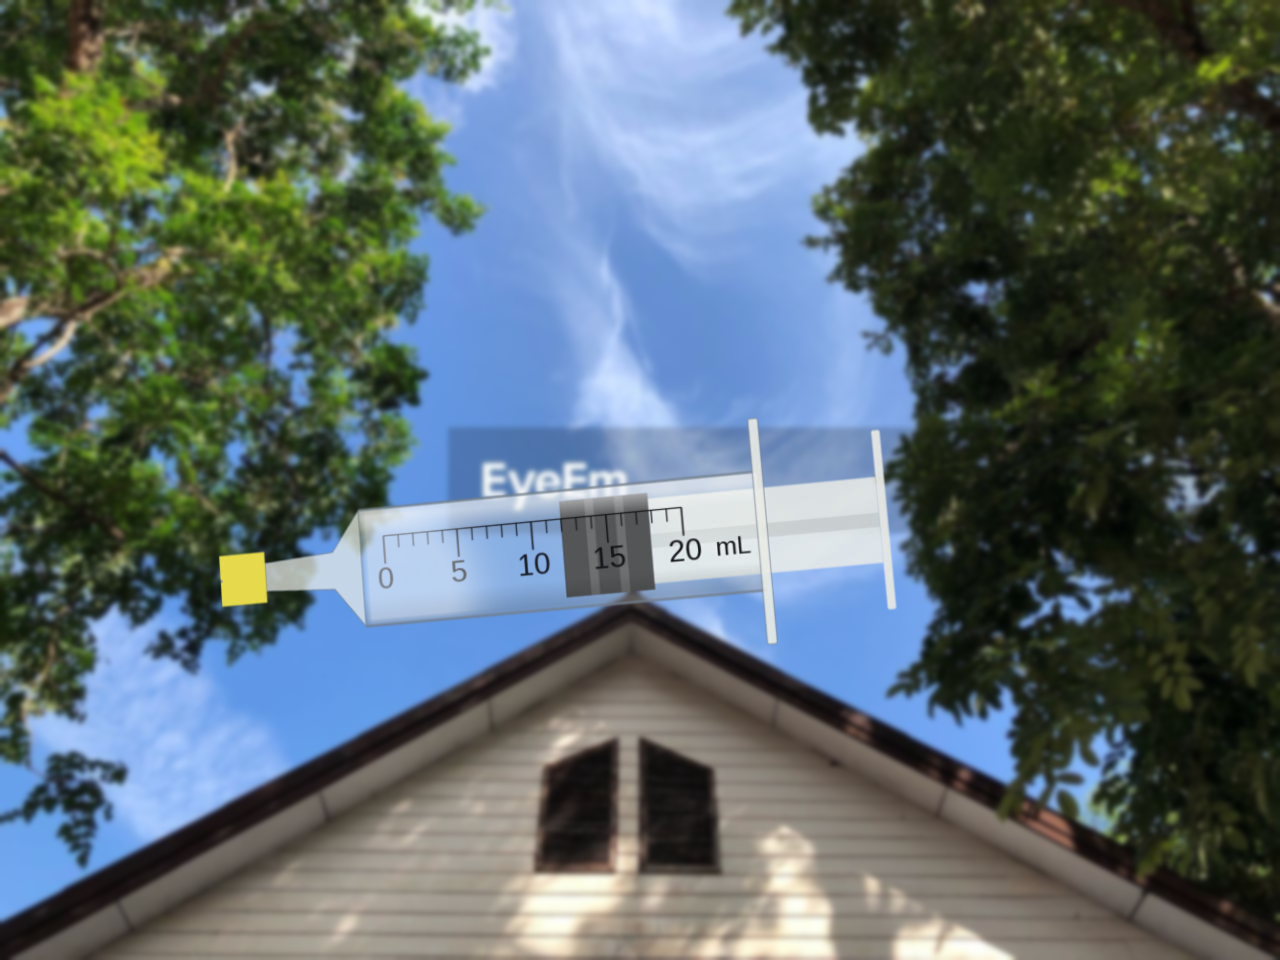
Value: 12 mL
